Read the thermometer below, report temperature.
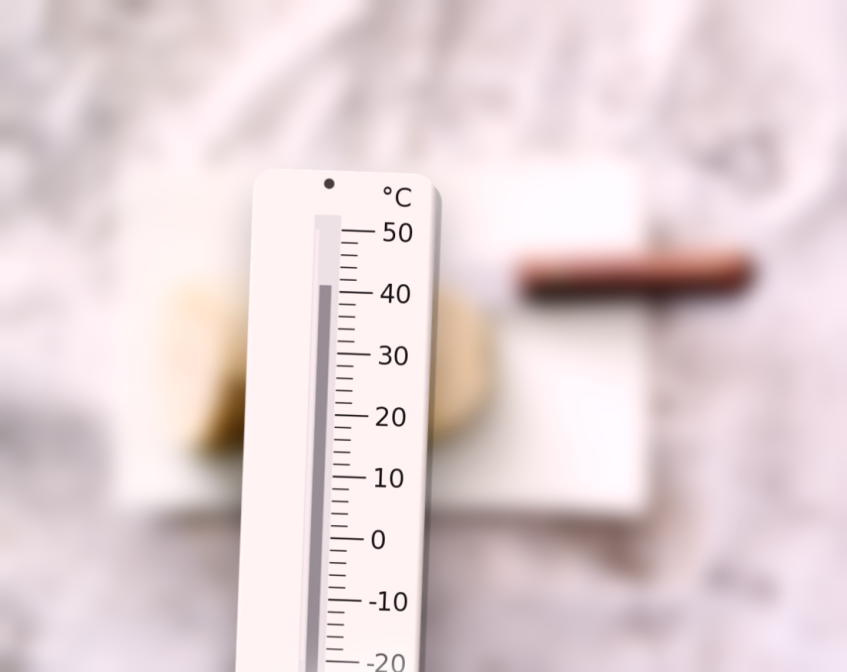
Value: 41 °C
